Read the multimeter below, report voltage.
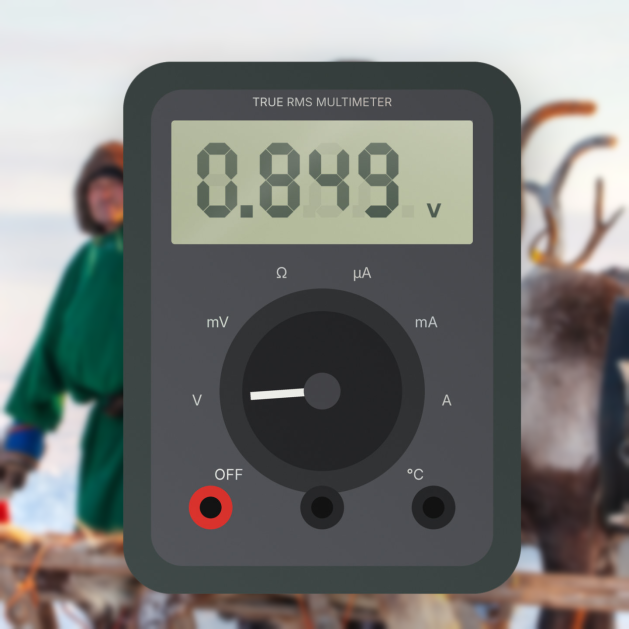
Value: 0.849 V
